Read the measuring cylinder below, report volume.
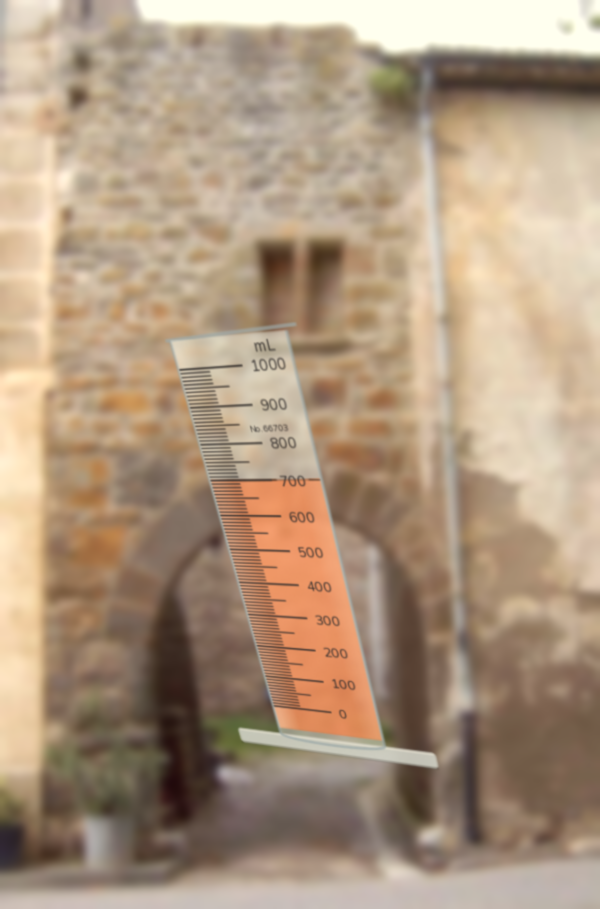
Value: 700 mL
